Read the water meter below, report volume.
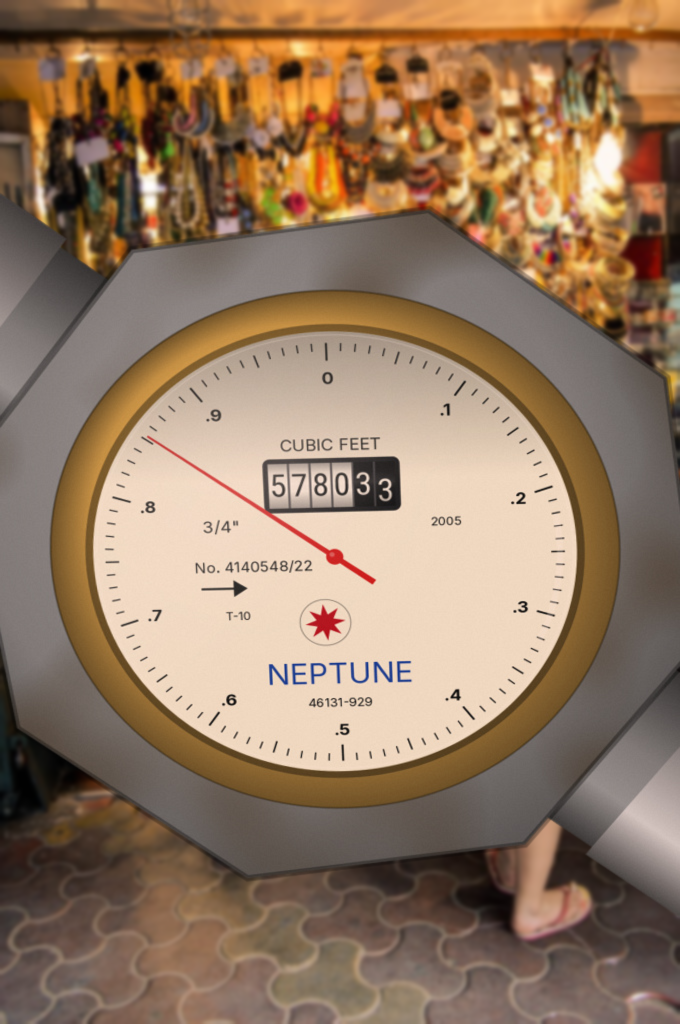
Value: 578032.85 ft³
